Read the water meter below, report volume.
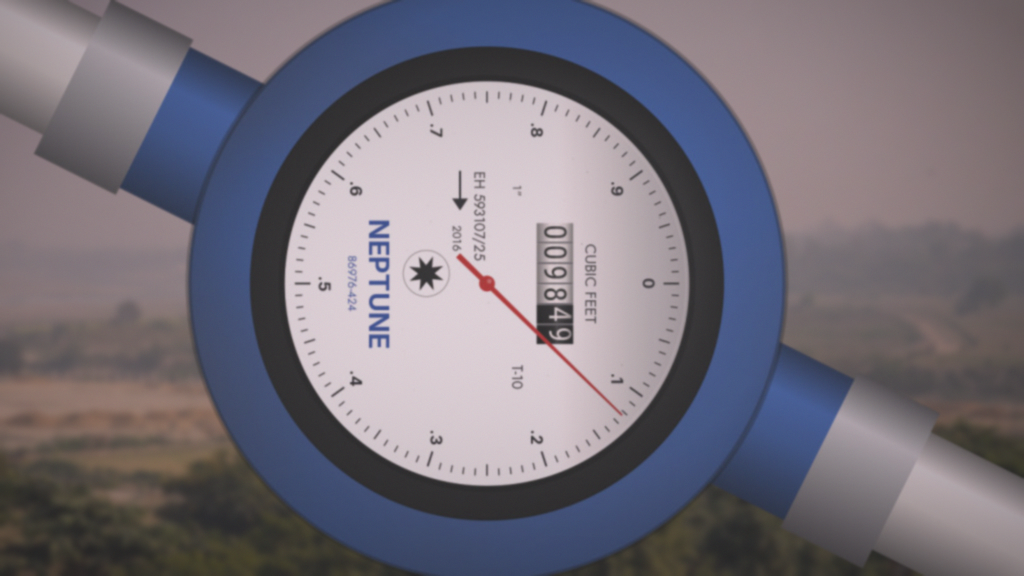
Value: 9849.12 ft³
